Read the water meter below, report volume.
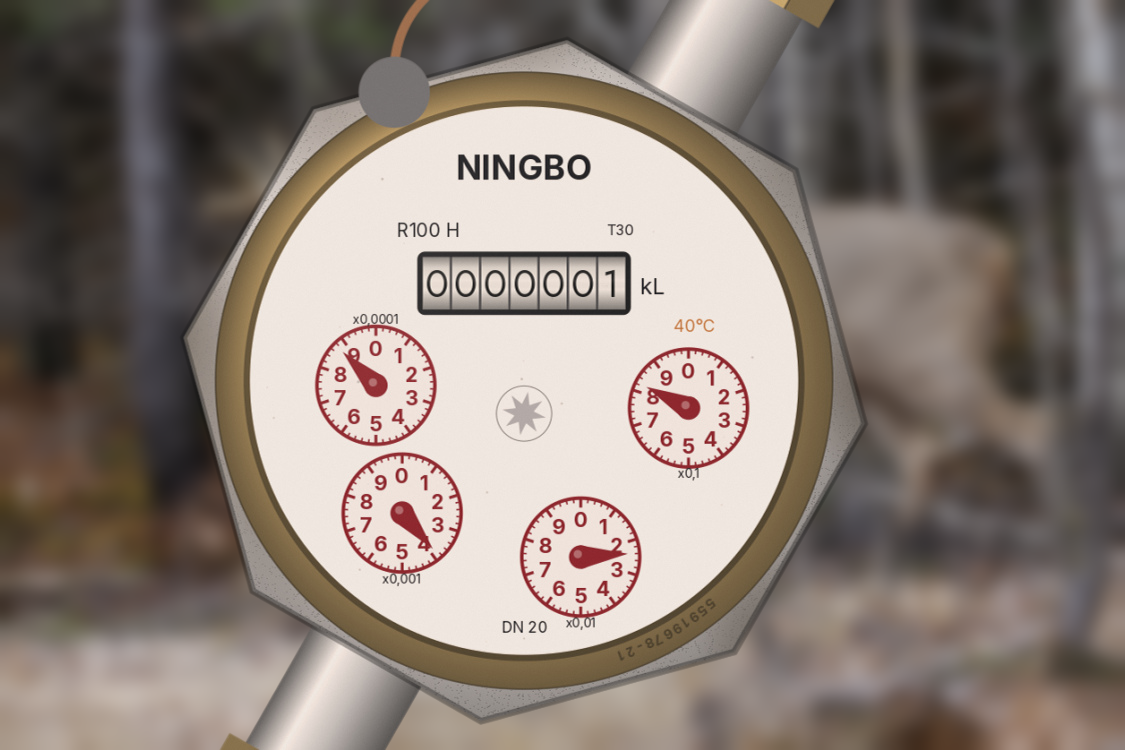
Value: 1.8238 kL
